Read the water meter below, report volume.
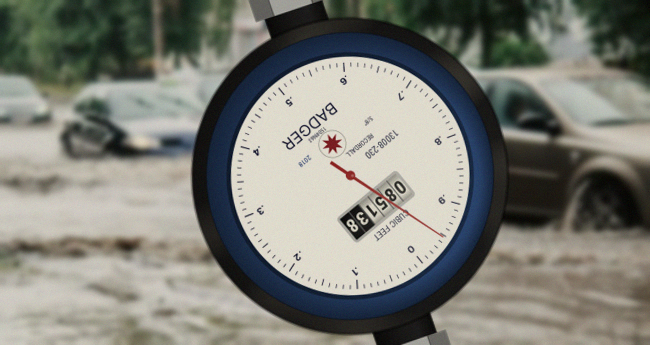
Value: 85137.95 ft³
